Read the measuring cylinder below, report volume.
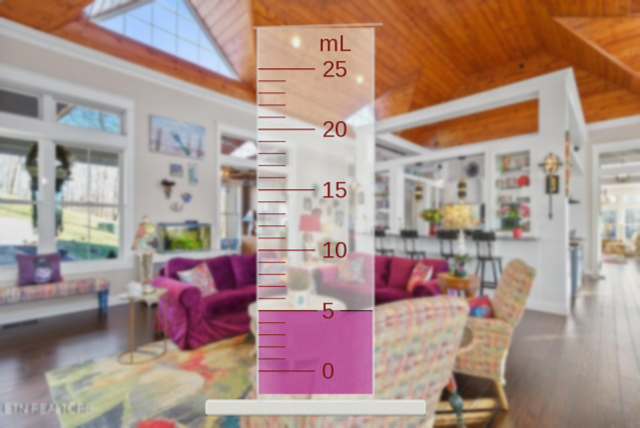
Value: 5 mL
